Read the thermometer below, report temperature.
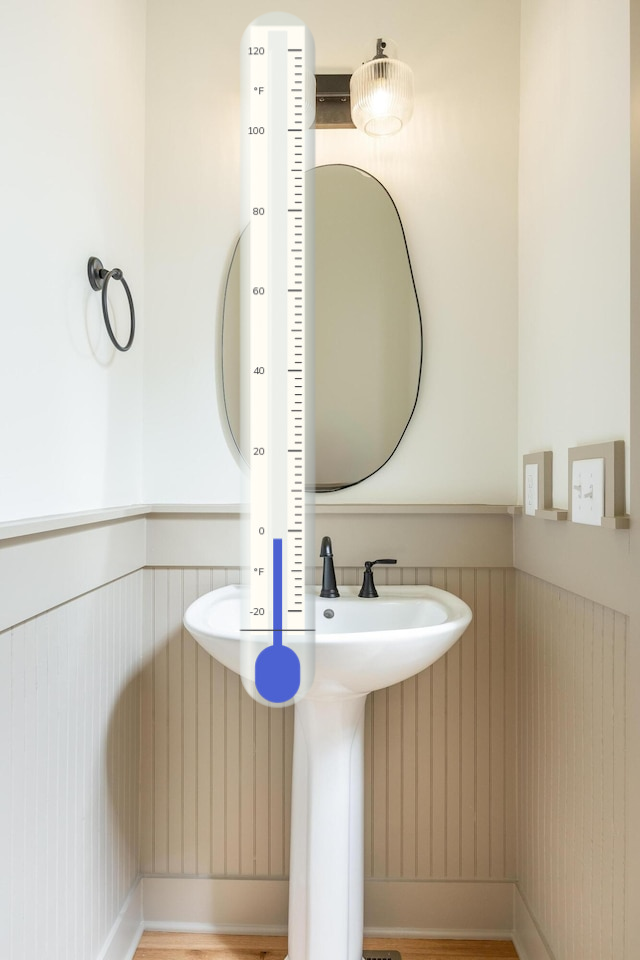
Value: -2 °F
